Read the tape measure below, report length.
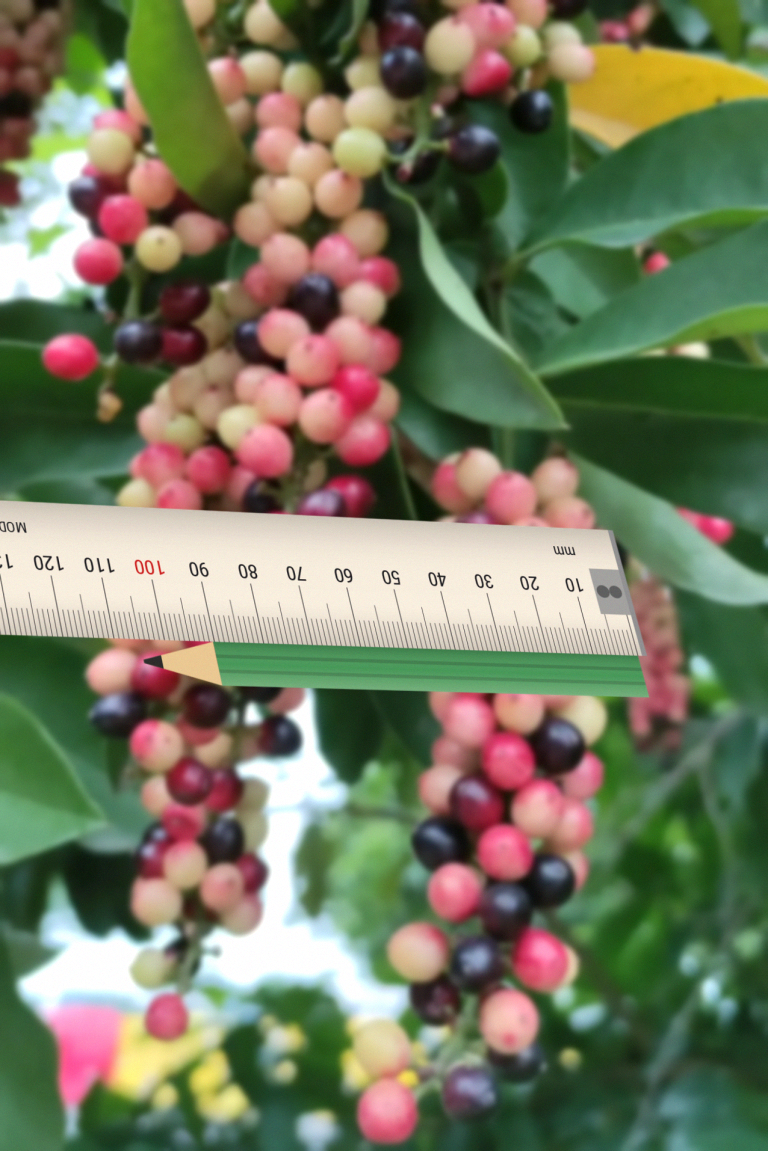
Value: 105 mm
